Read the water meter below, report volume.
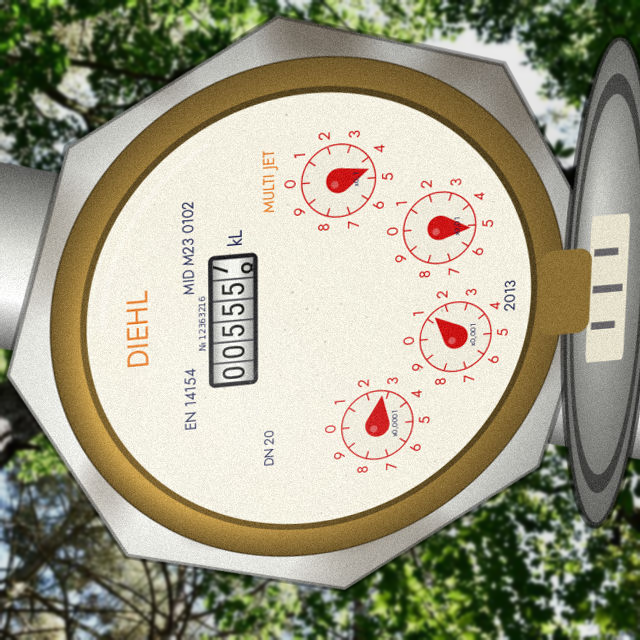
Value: 5557.4512 kL
